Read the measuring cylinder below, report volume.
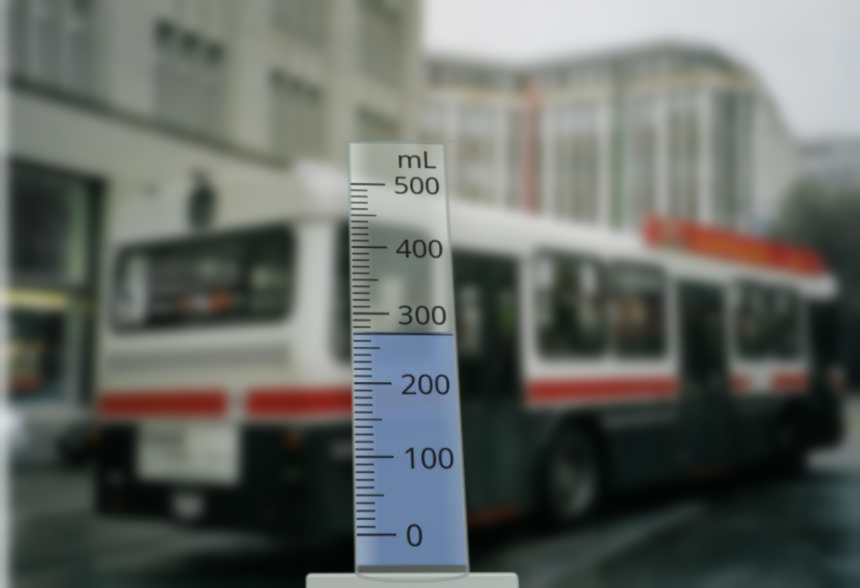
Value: 270 mL
